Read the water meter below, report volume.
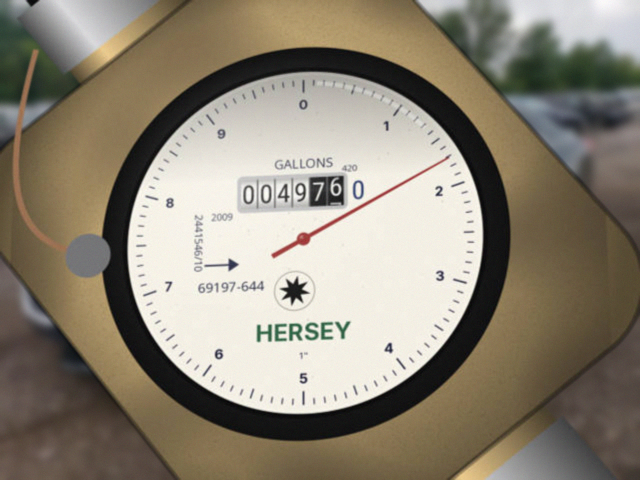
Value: 49761.7 gal
